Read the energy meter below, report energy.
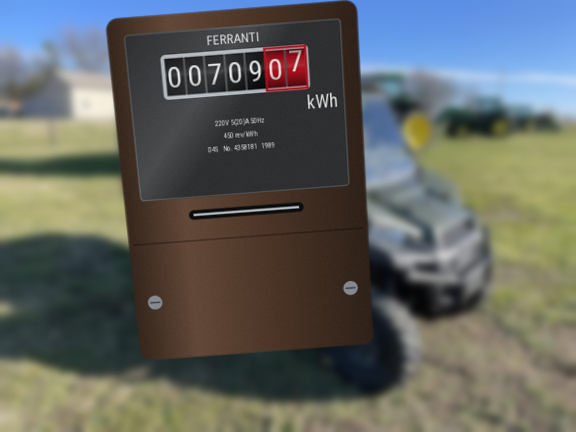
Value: 709.07 kWh
